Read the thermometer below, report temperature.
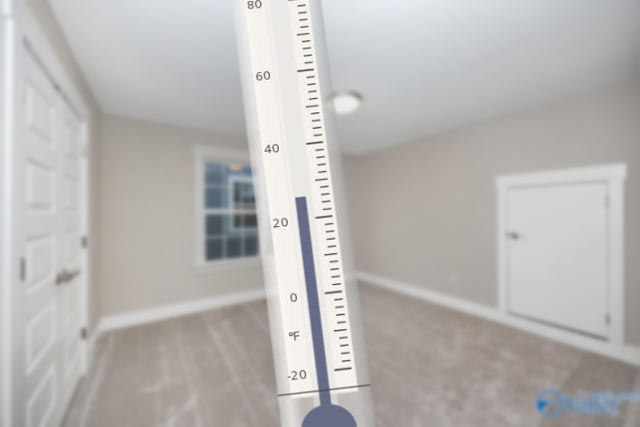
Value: 26 °F
